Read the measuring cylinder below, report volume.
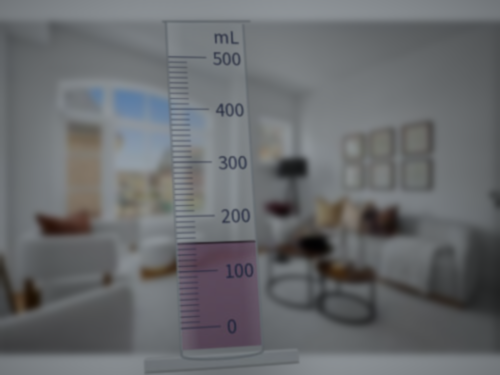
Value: 150 mL
